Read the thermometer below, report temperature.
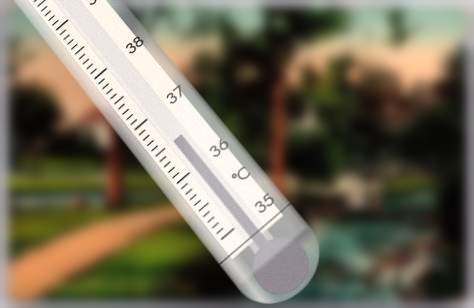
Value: 36.5 °C
